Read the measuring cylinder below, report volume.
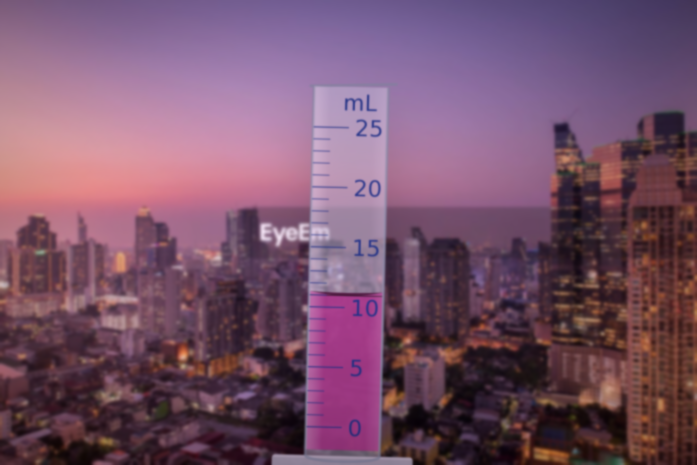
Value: 11 mL
